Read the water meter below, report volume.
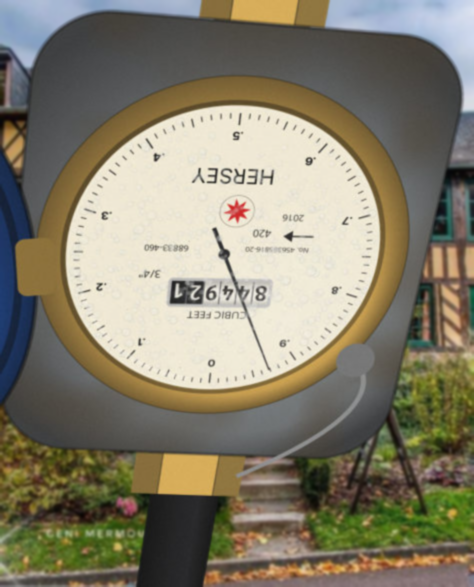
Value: 844920.93 ft³
